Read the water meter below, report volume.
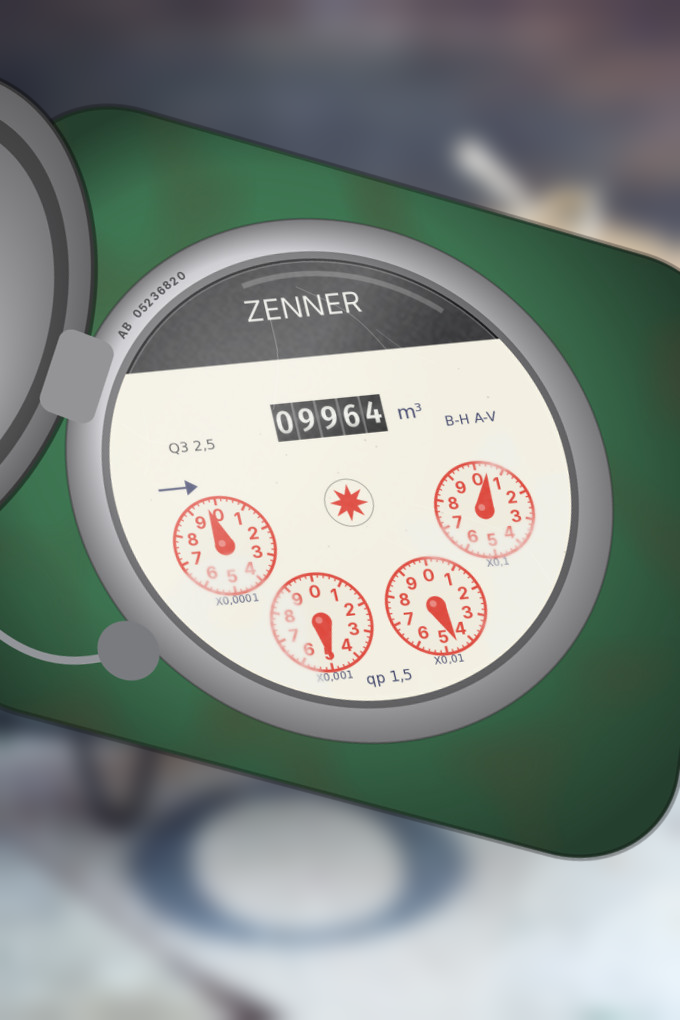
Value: 9964.0449 m³
